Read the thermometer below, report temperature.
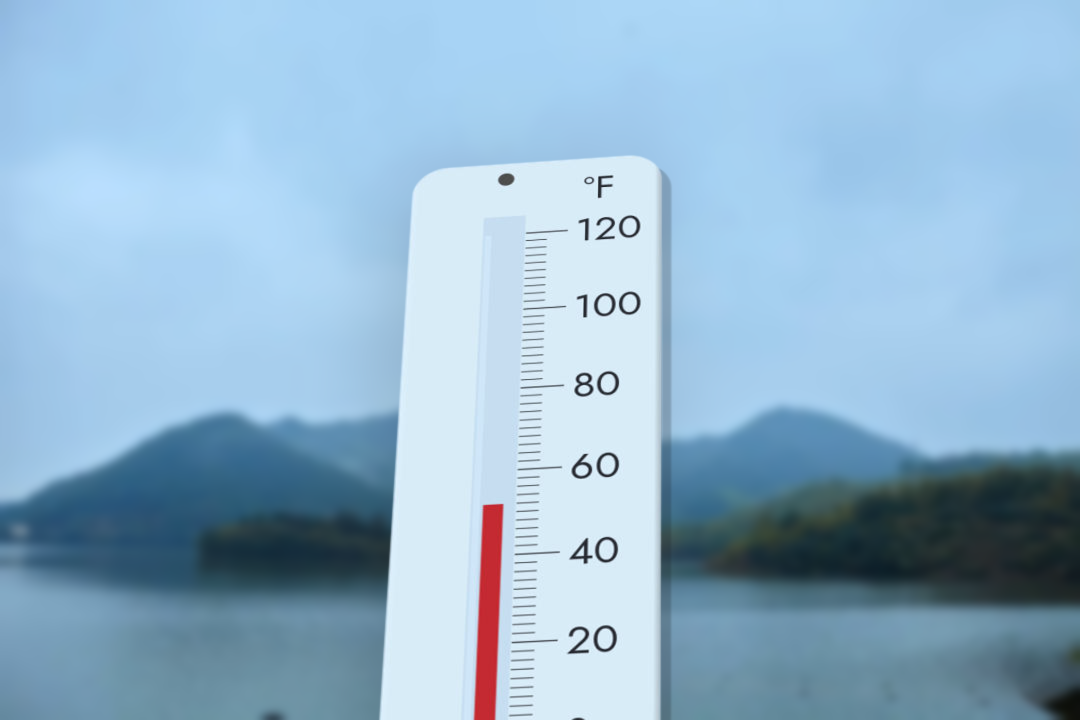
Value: 52 °F
